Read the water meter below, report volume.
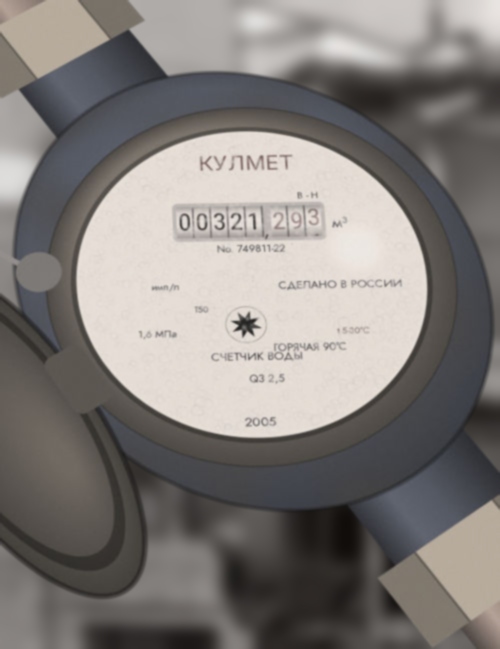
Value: 321.293 m³
